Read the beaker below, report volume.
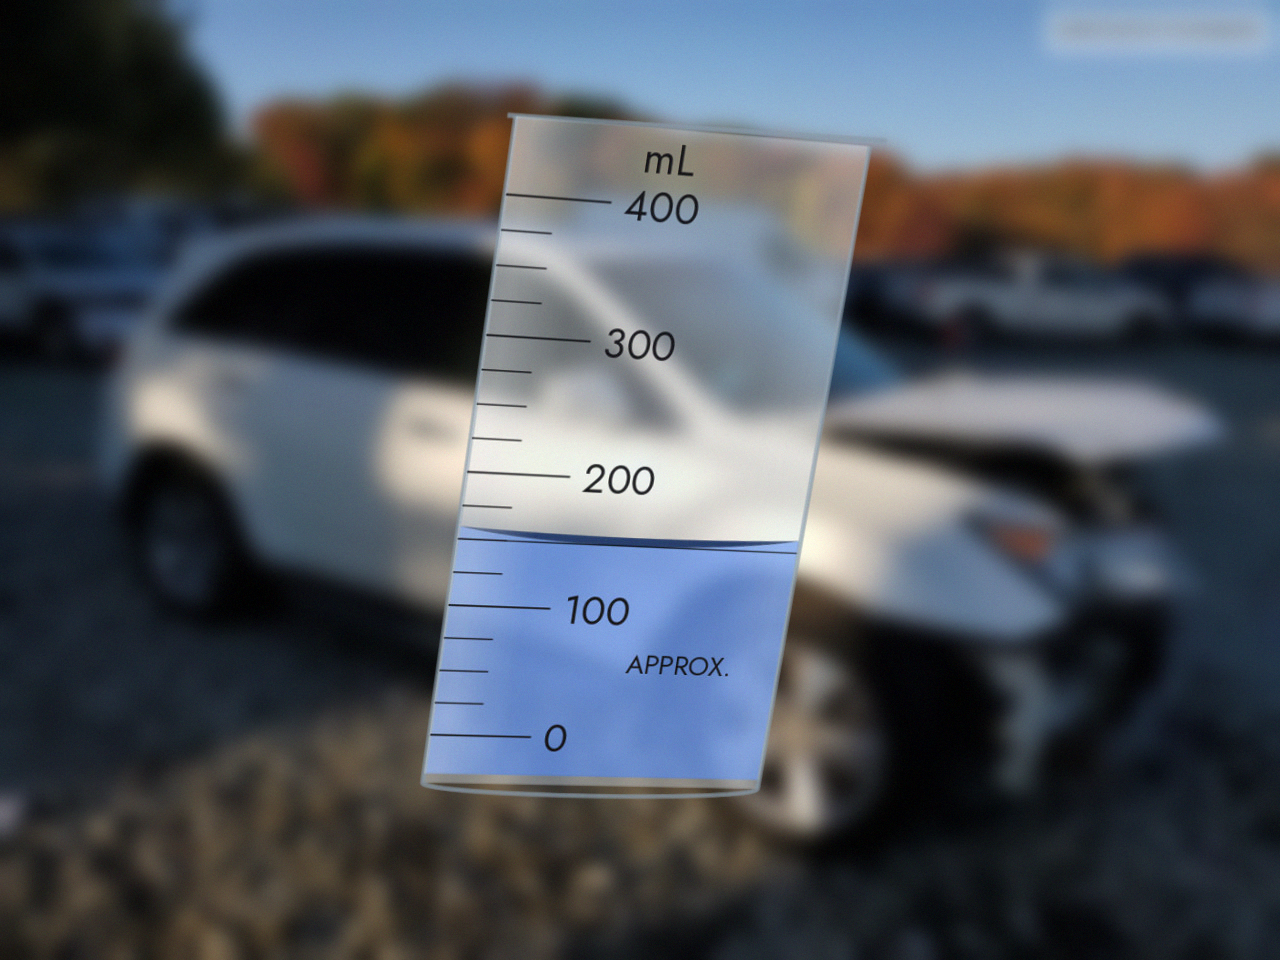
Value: 150 mL
